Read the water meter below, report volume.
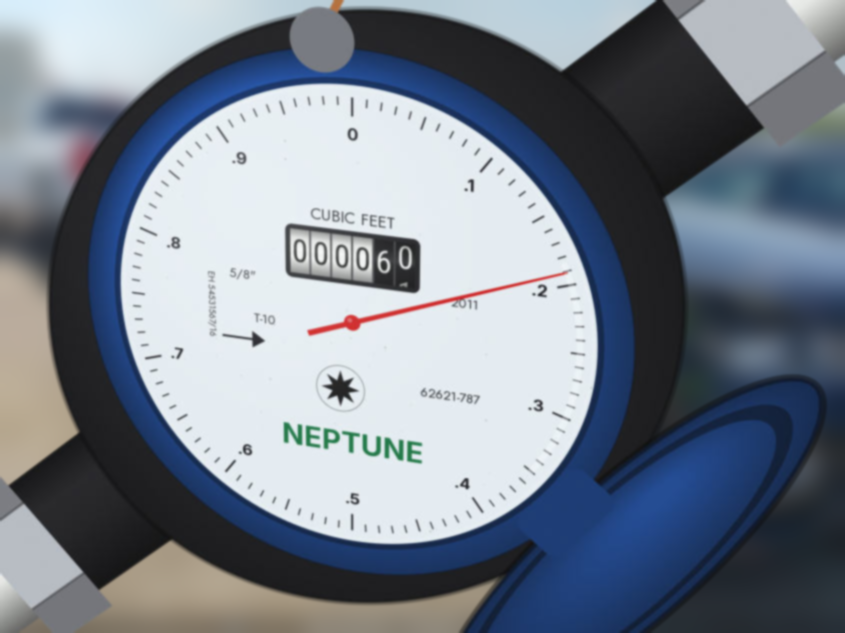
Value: 60.19 ft³
